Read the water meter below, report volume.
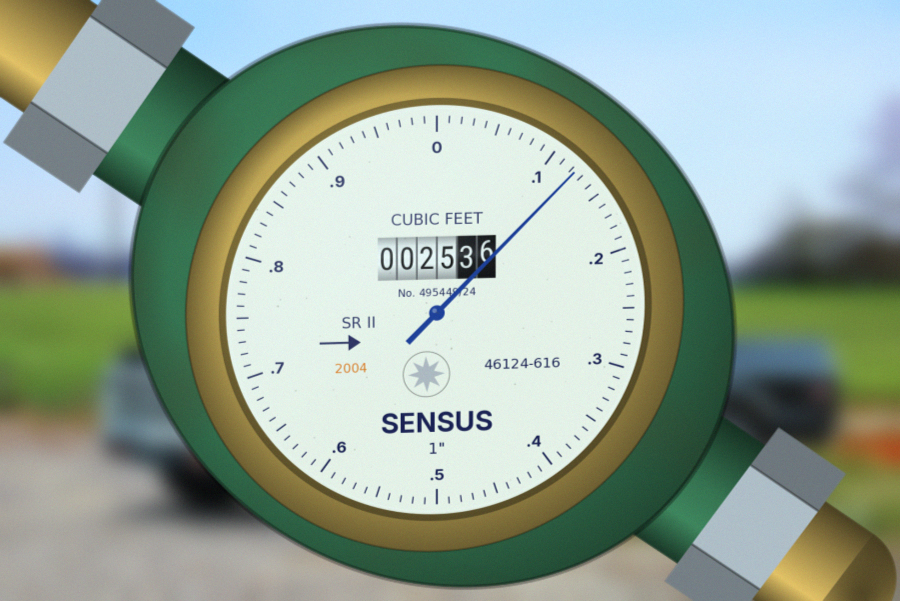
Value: 2536.12 ft³
